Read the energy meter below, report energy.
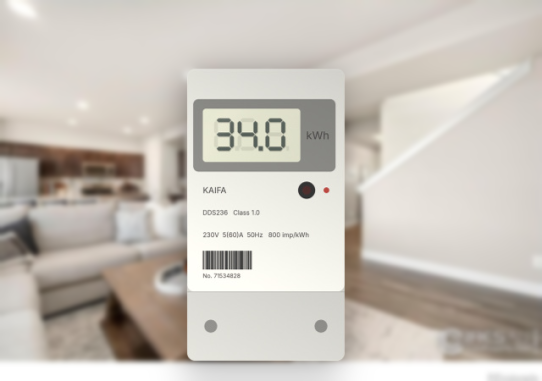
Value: 34.0 kWh
